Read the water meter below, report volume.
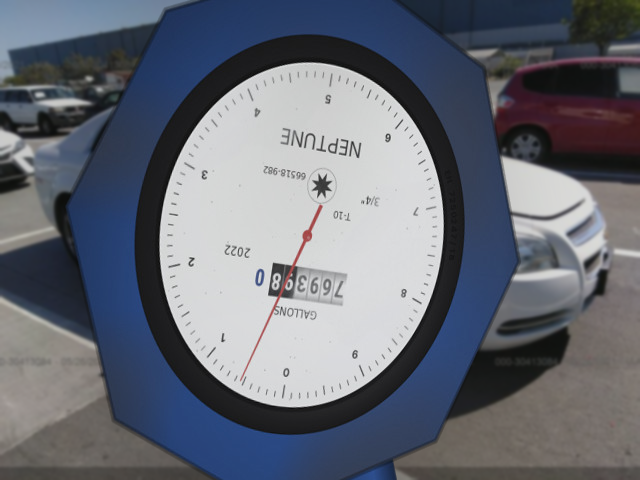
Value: 7693980.5 gal
